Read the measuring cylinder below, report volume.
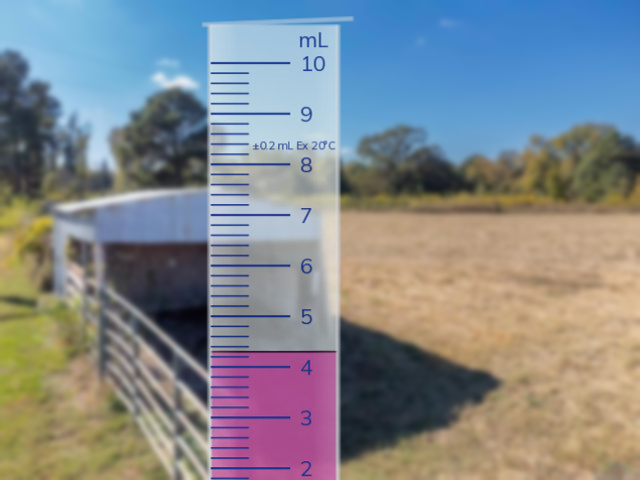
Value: 4.3 mL
